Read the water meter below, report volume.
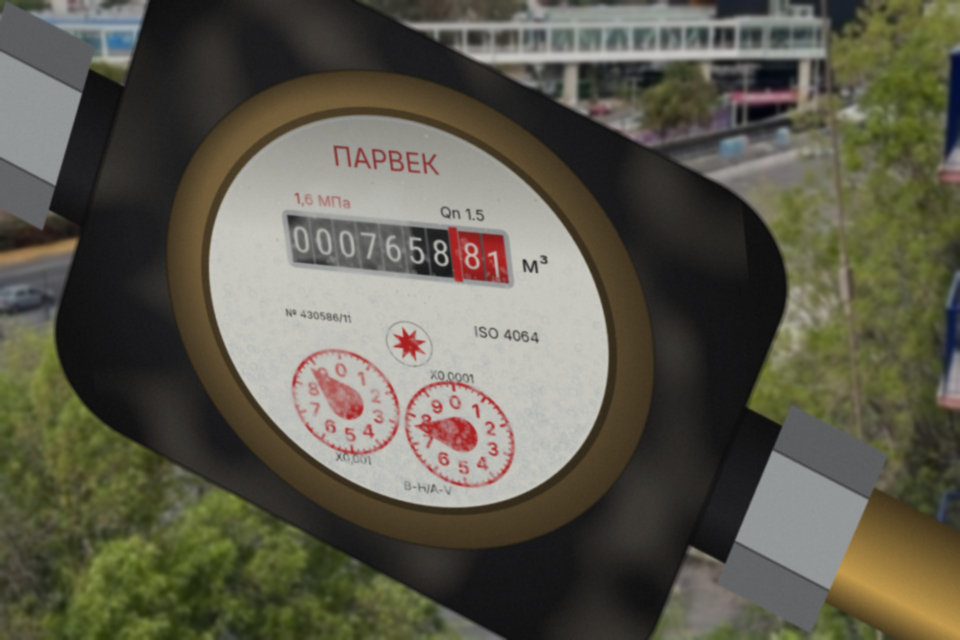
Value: 7658.8087 m³
